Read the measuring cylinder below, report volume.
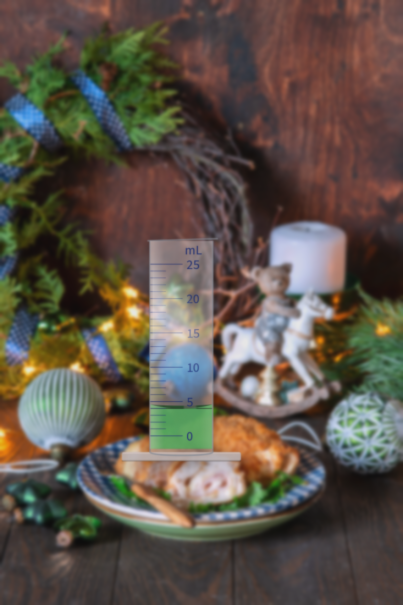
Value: 4 mL
